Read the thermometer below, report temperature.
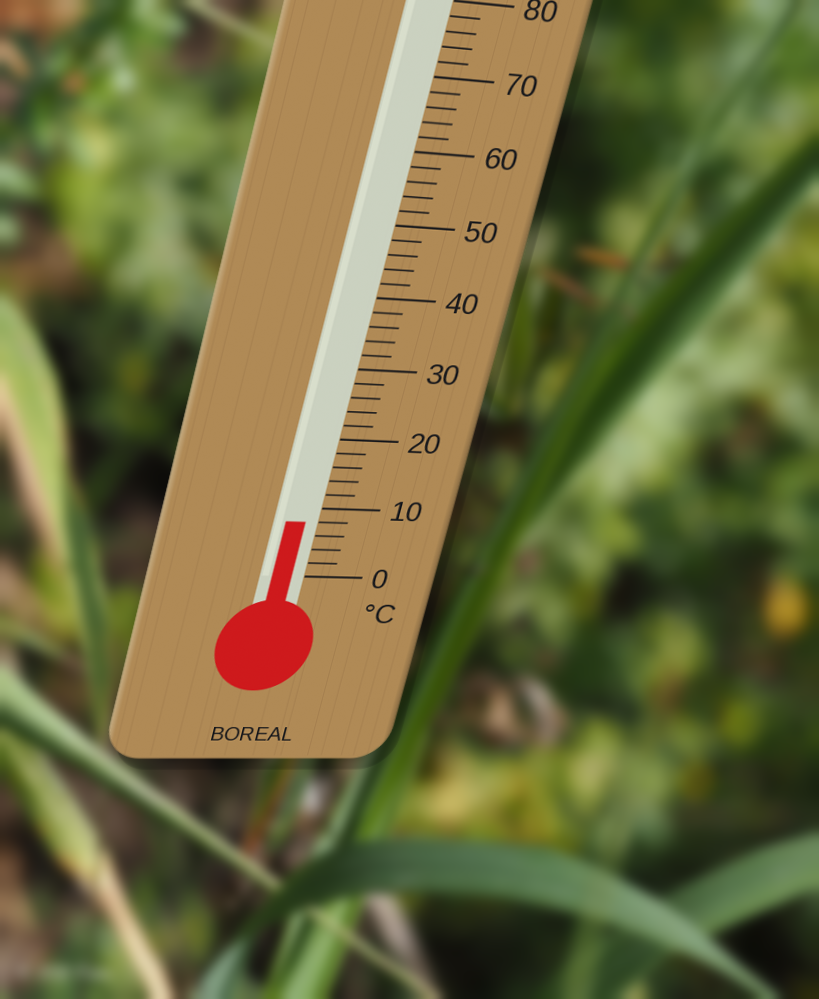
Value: 8 °C
